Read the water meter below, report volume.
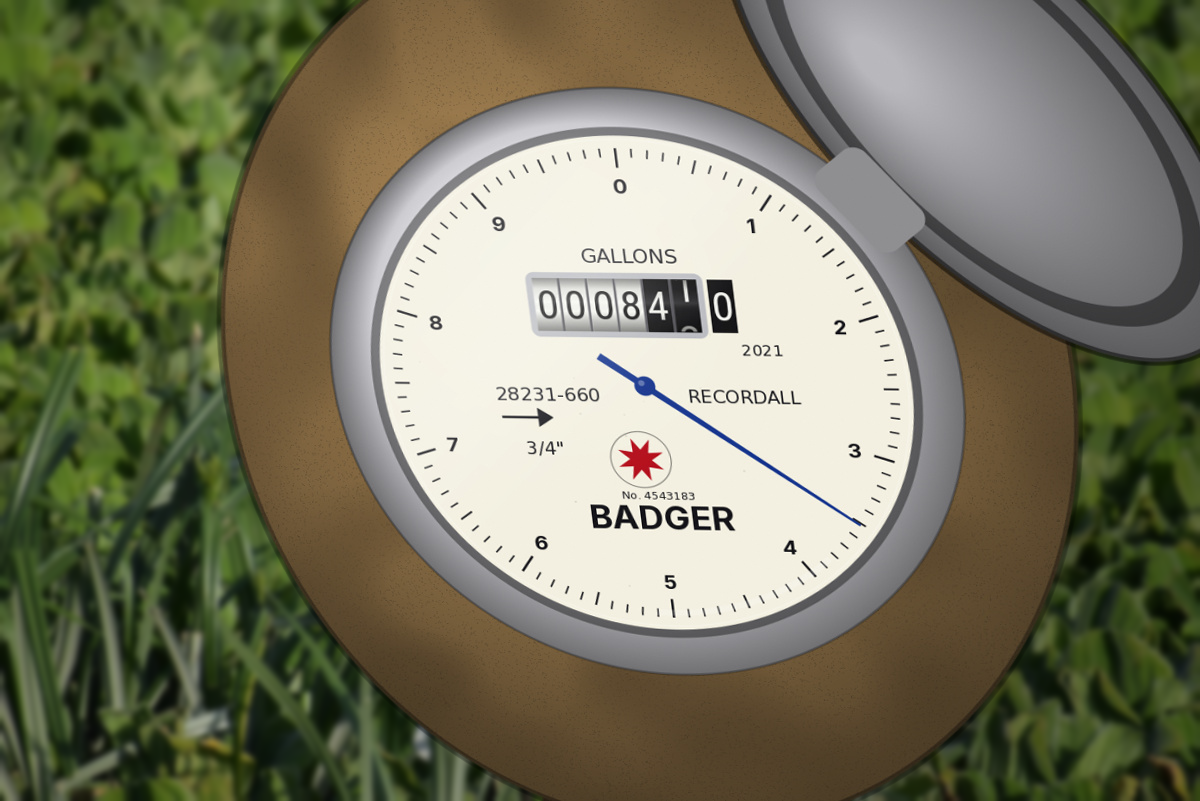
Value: 8413.5 gal
